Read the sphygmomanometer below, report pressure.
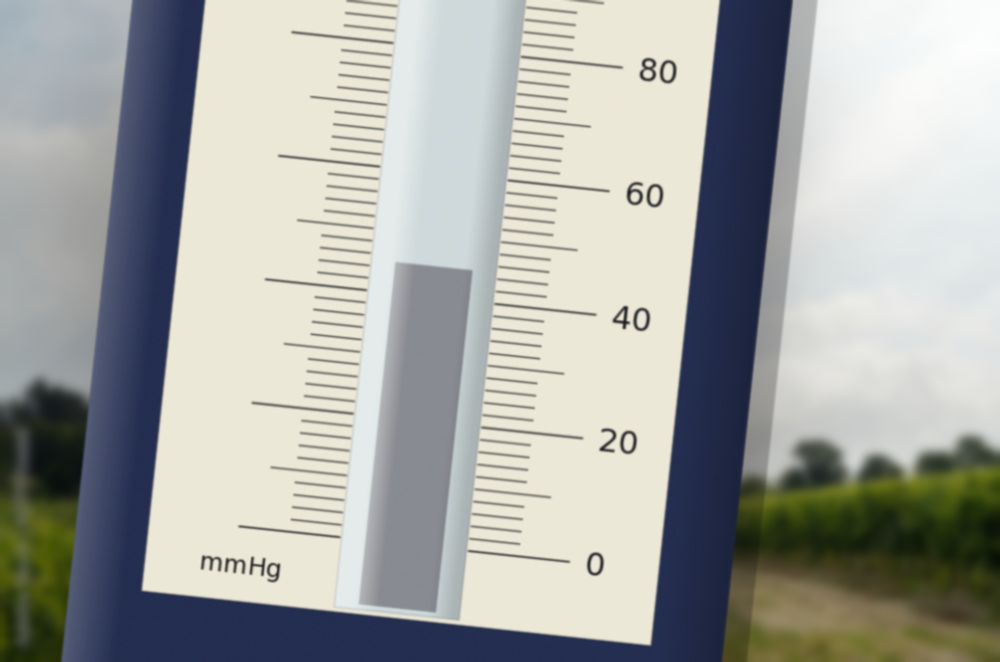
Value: 45 mmHg
